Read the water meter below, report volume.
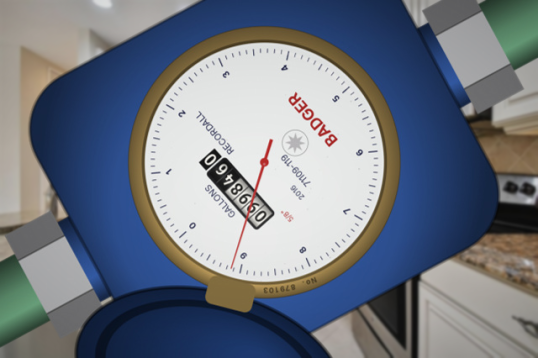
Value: 998459.1 gal
